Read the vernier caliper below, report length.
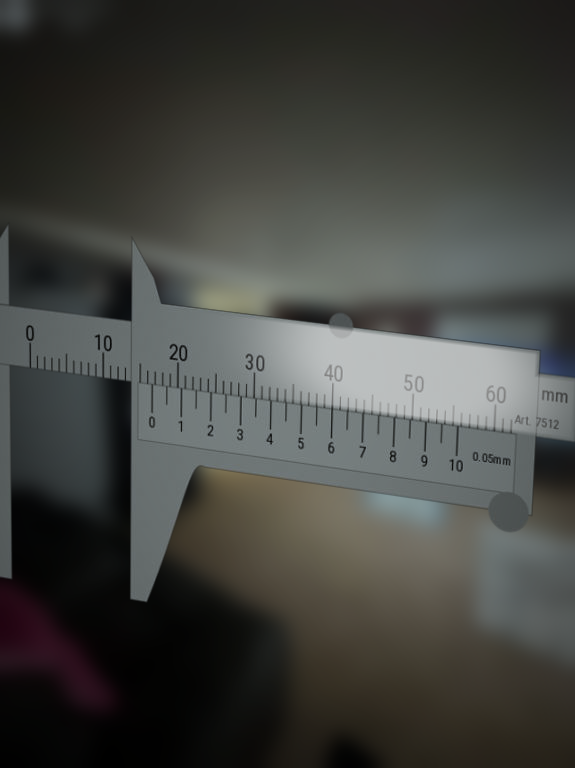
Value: 16.6 mm
